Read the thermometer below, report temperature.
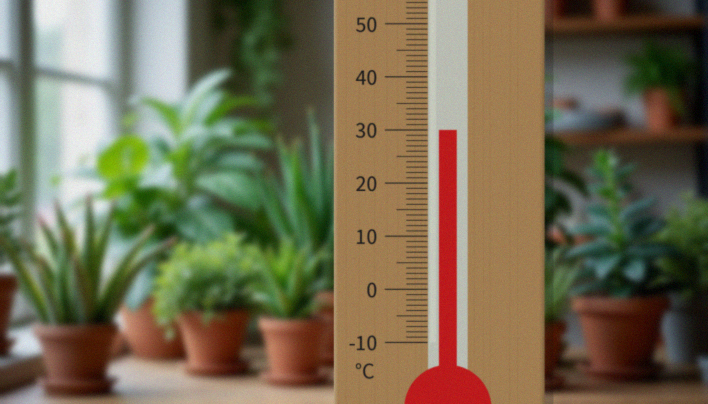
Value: 30 °C
